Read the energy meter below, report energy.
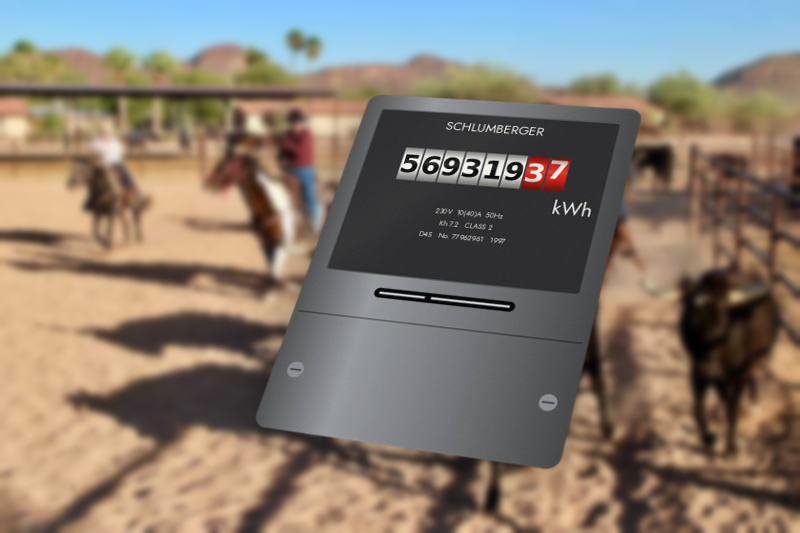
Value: 569319.37 kWh
